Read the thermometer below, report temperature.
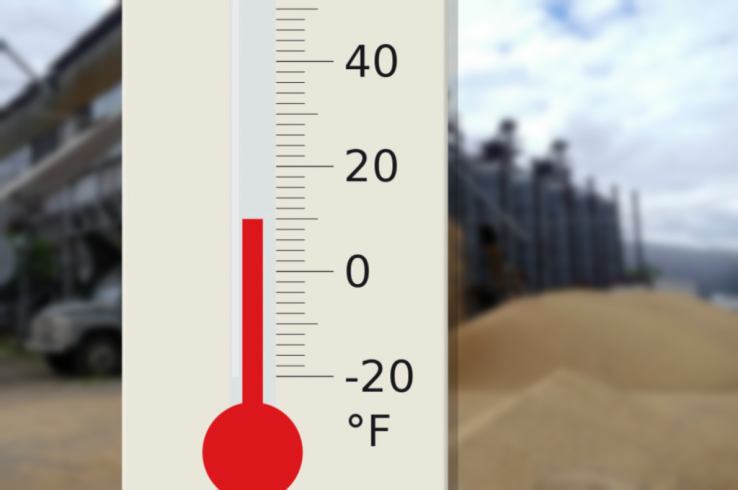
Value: 10 °F
